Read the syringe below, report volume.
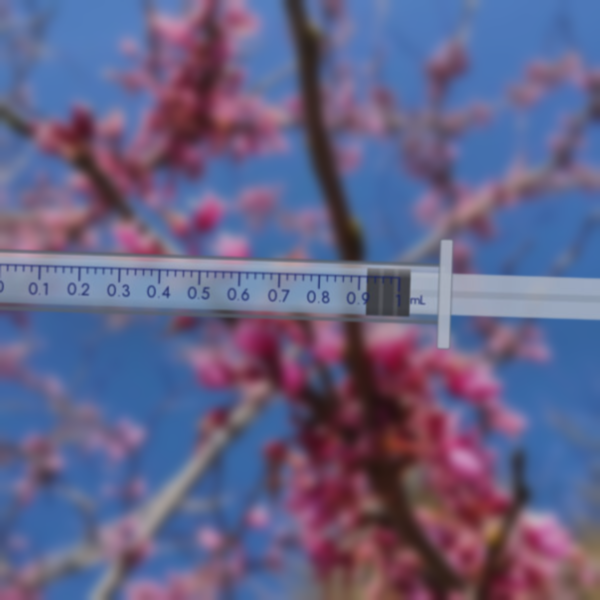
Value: 0.92 mL
